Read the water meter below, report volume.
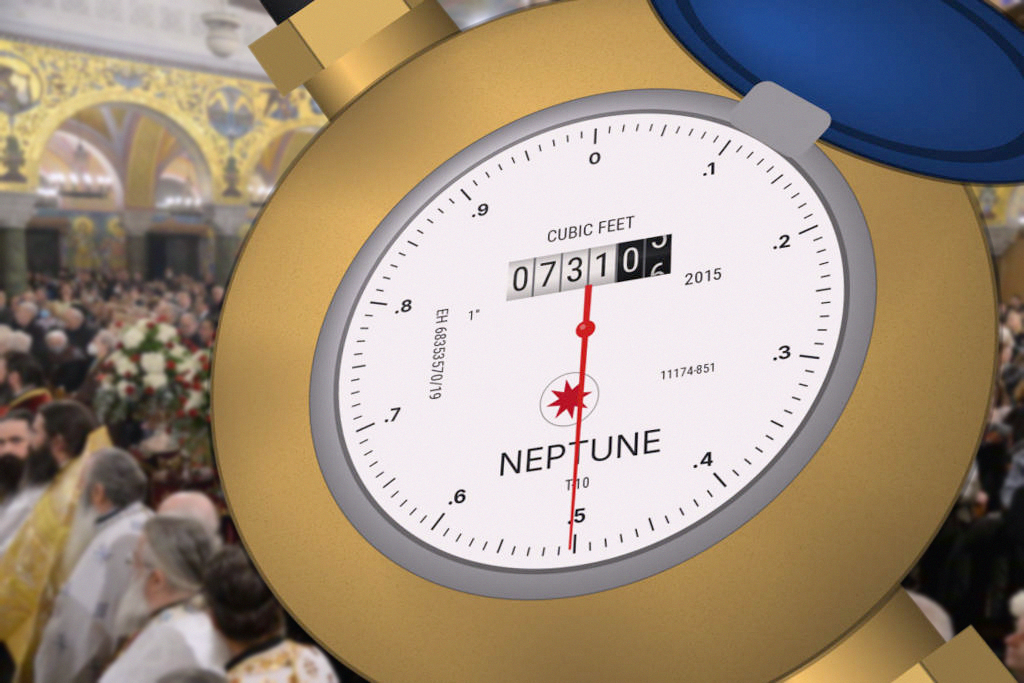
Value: 73105.50 ft³
